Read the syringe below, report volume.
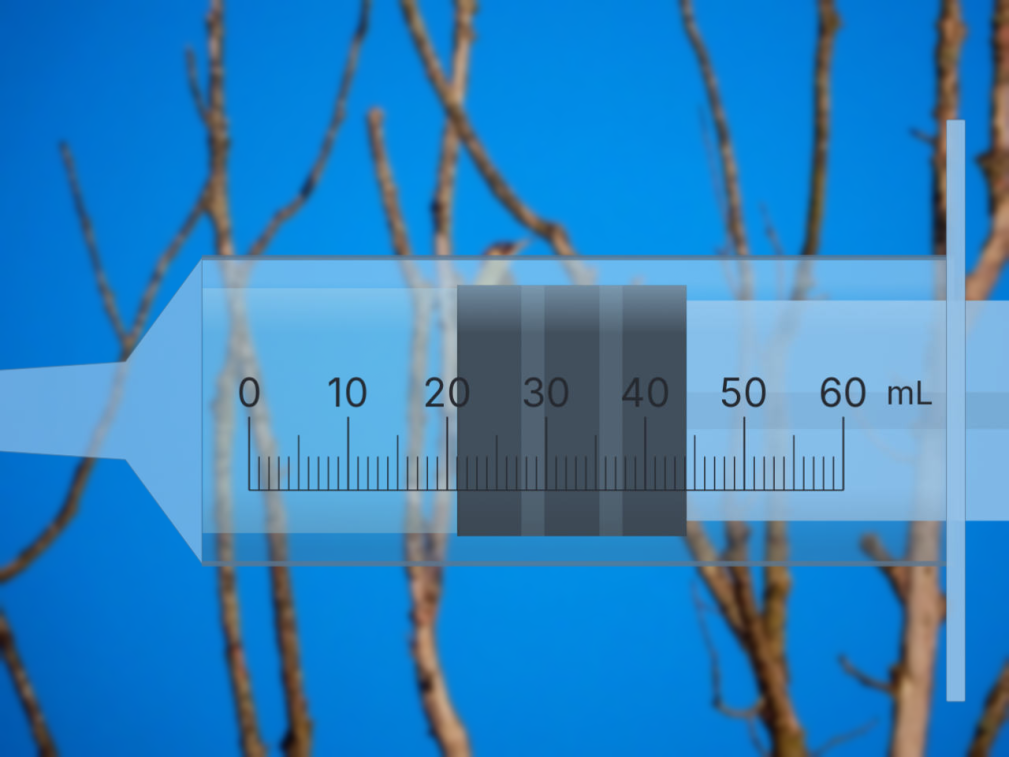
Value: 21 mL
